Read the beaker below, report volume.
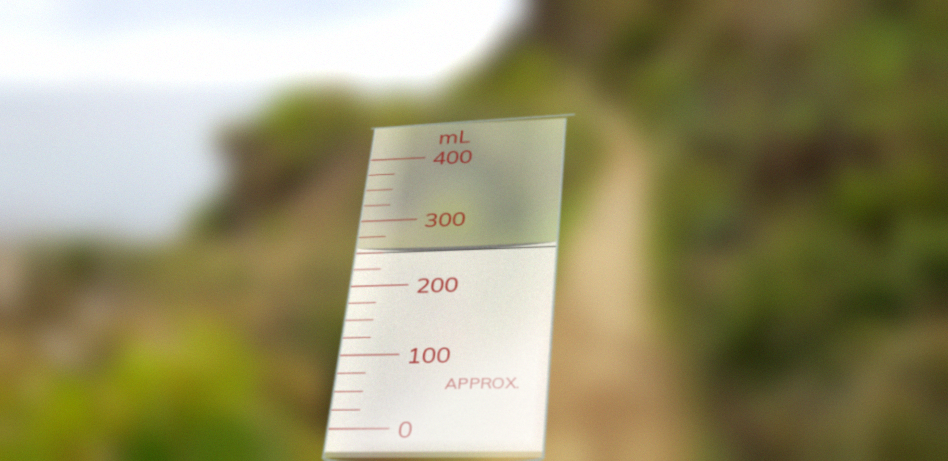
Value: 250 mL
